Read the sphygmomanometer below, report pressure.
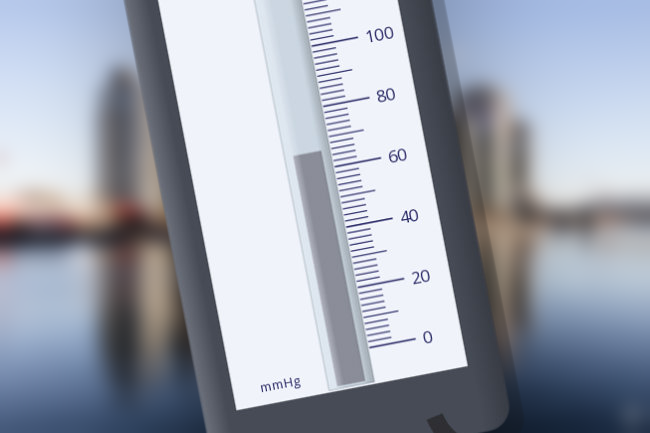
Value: 66 mmHg
